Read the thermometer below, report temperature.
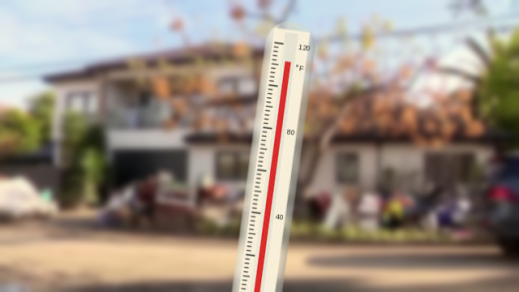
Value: 112 °F
